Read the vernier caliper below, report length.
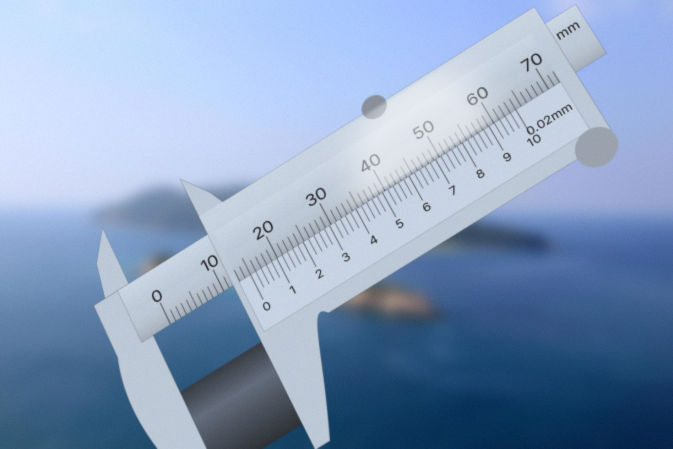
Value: 15.0 mm
